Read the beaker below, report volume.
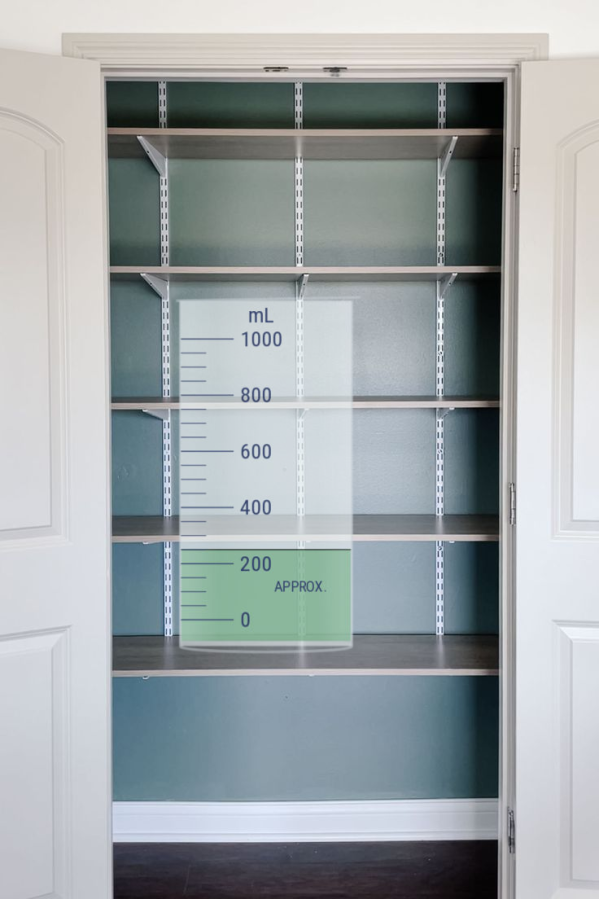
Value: 250 mL
